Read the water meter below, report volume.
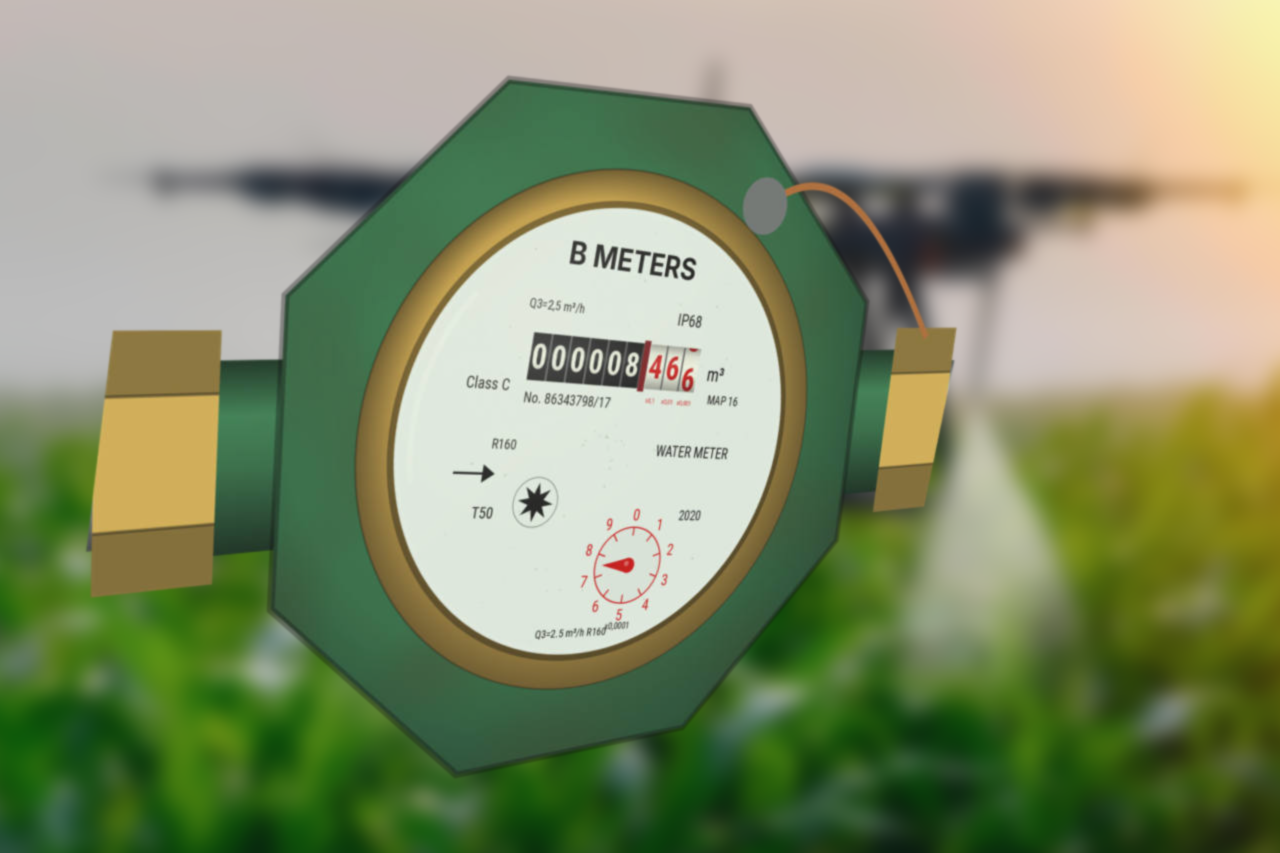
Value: 8.4657 m³
